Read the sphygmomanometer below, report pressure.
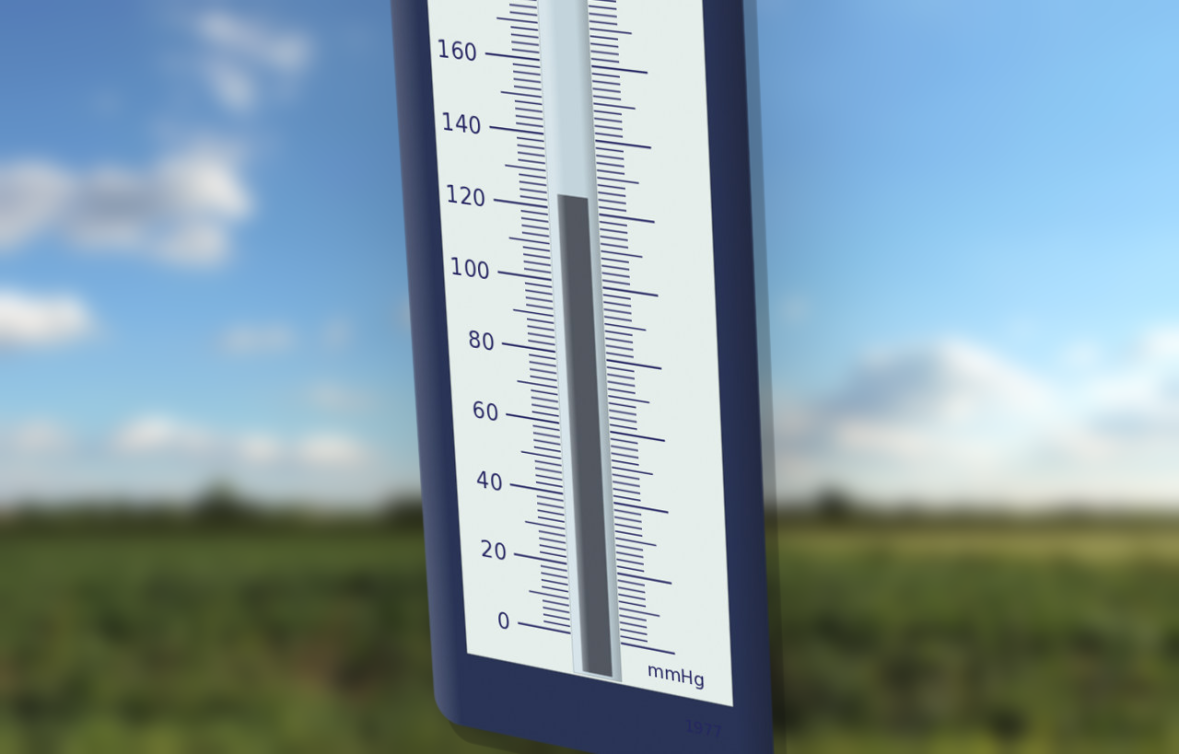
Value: 124 mmHg
